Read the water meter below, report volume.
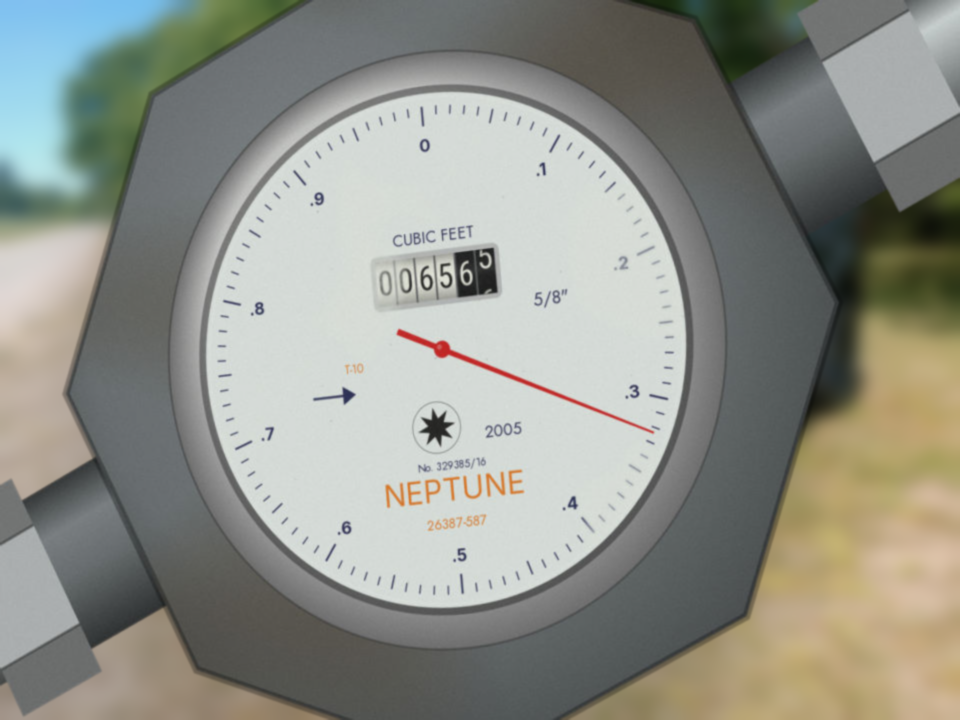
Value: 6565.32 ft³
